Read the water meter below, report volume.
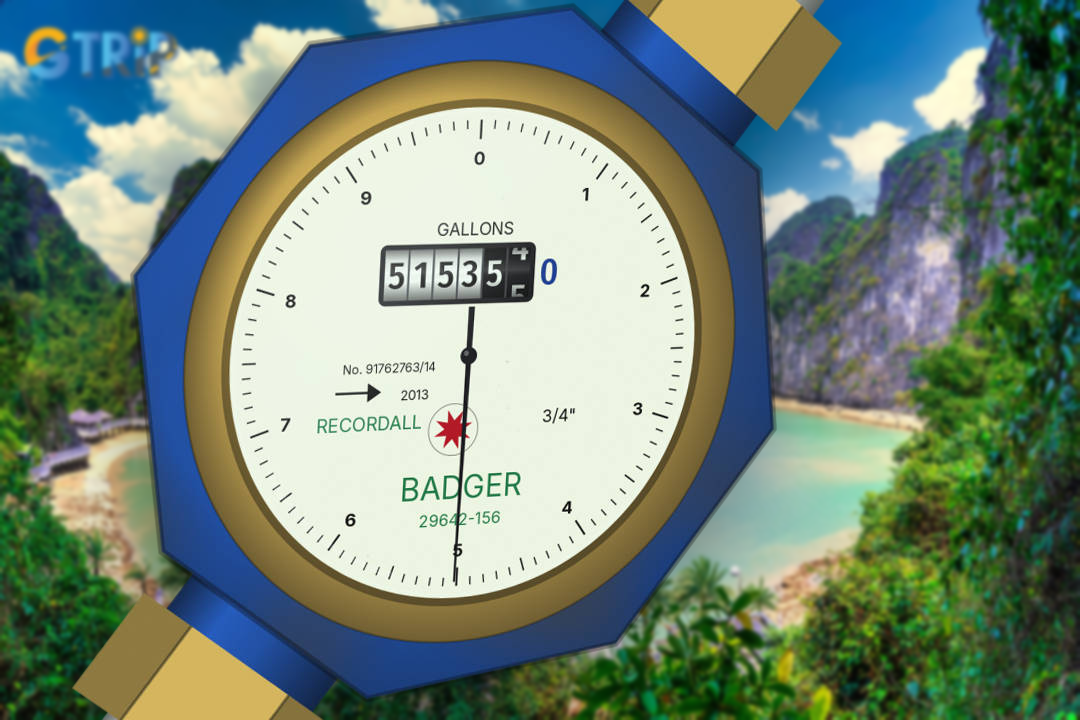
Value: 5153545.0 gal
